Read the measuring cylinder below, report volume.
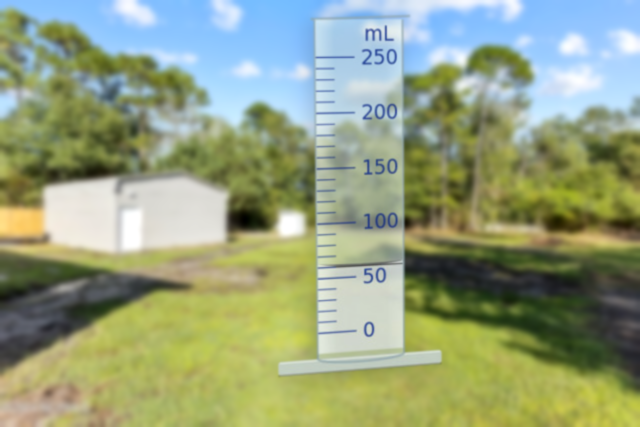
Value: 60 mL
